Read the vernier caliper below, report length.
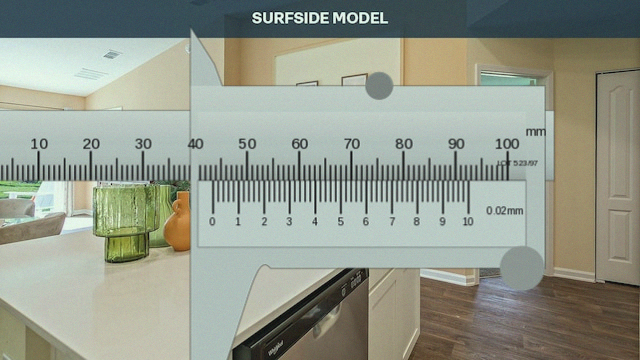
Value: 43.5 mm
